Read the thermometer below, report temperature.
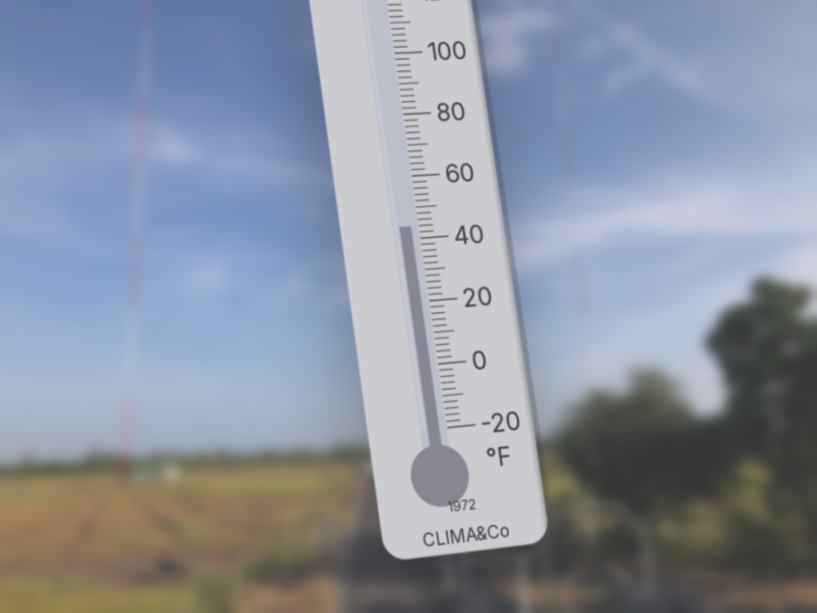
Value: 44 °F
